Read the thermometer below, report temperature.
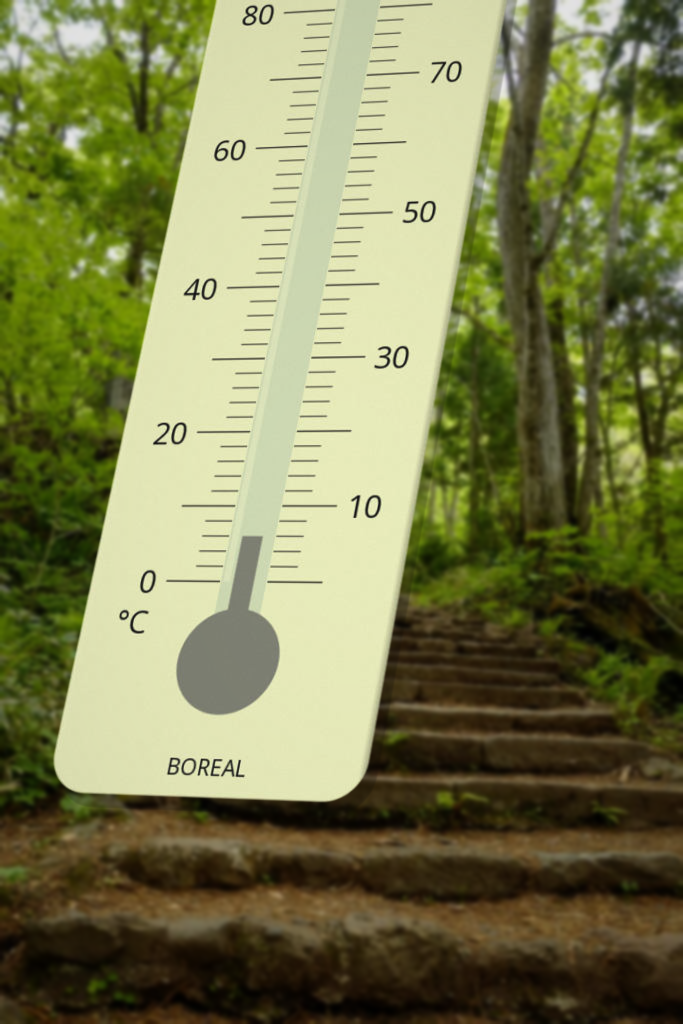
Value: 6 °C
